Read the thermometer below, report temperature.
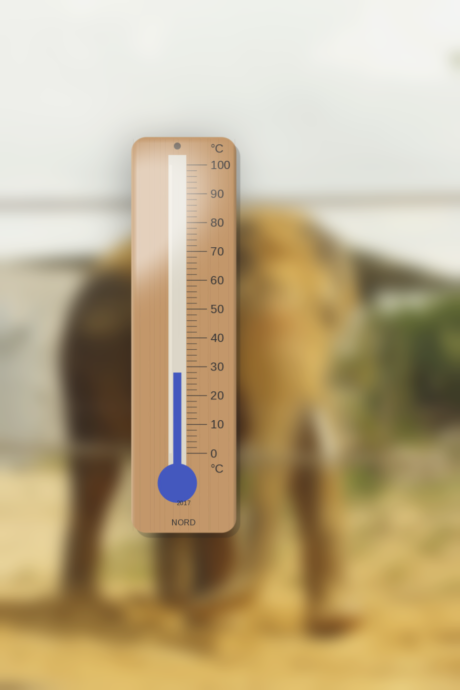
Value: 28 °C
